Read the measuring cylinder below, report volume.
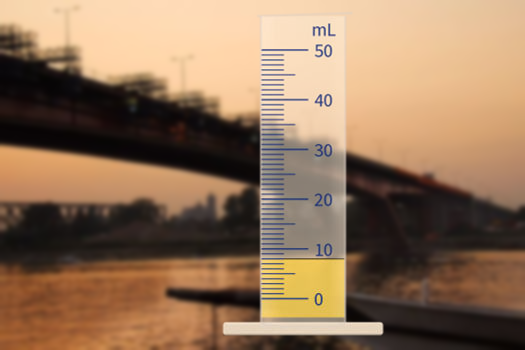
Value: 8 mL
